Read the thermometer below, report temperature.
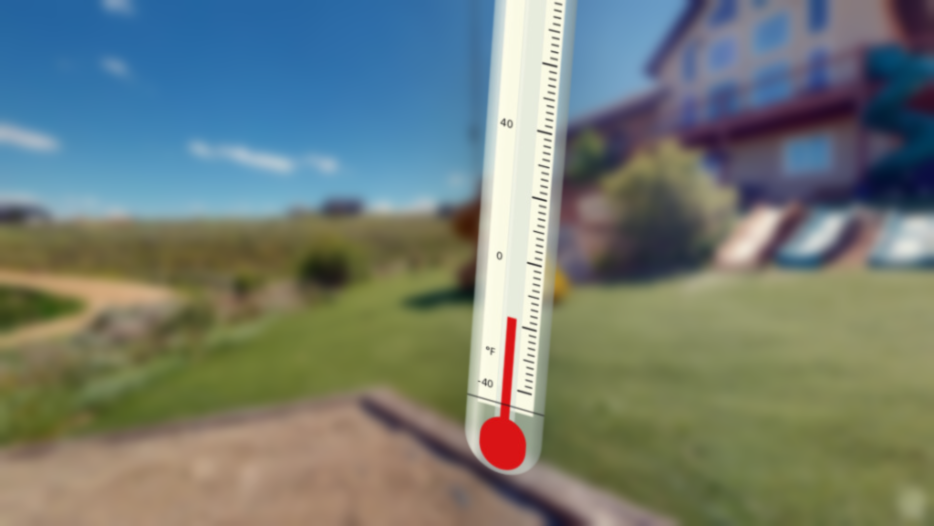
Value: -18 °F
